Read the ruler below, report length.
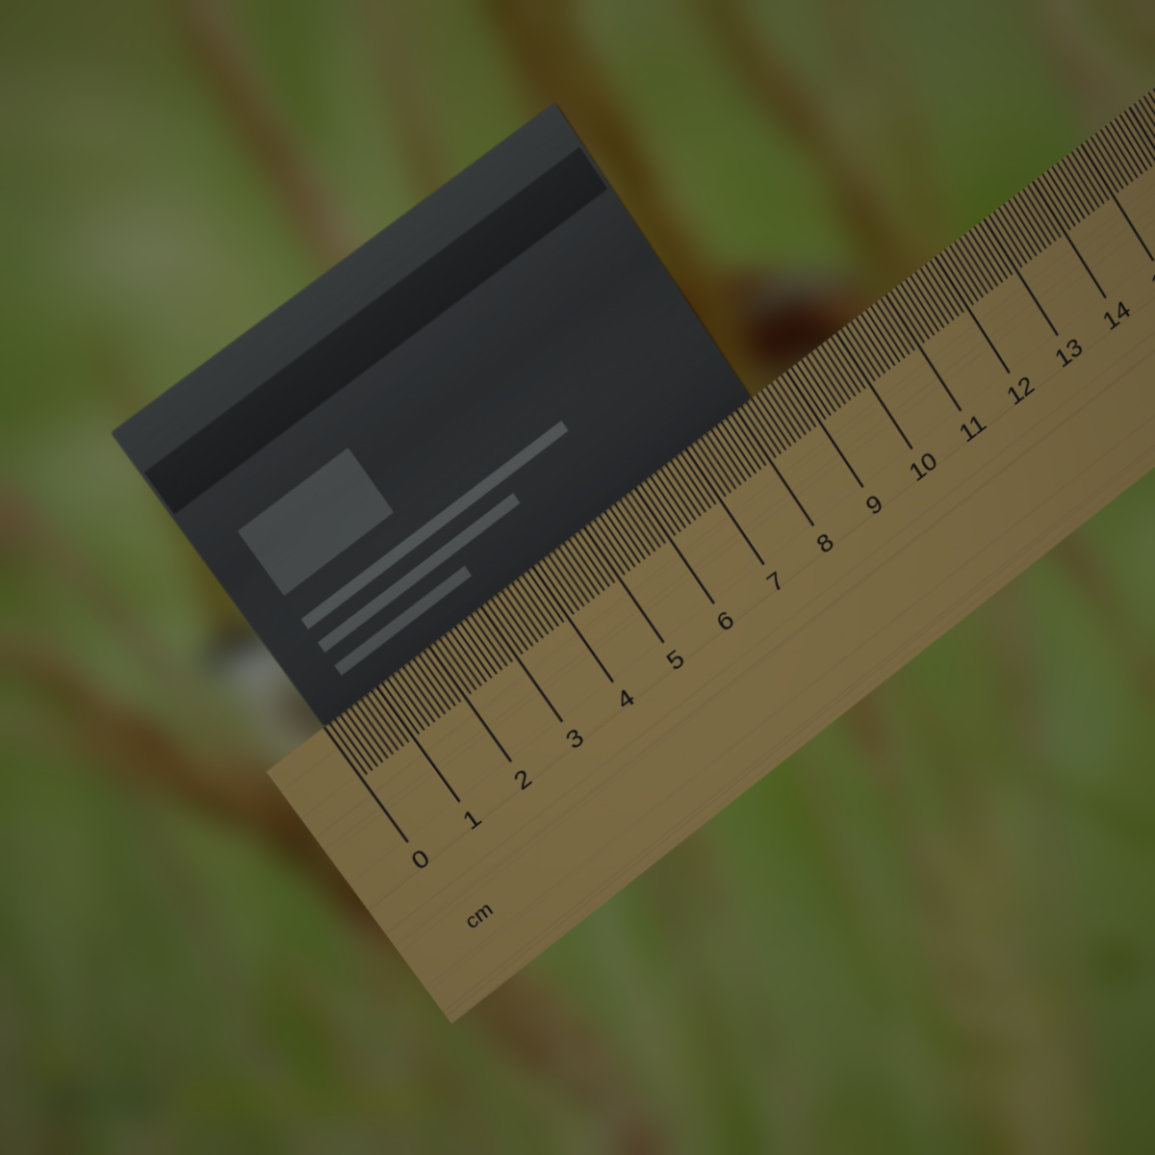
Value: 8.3 cm
